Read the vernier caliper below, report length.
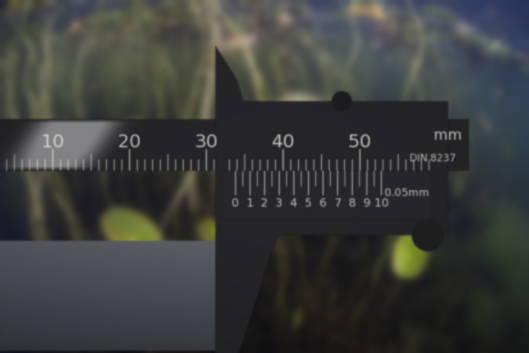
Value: 33.8 mm
